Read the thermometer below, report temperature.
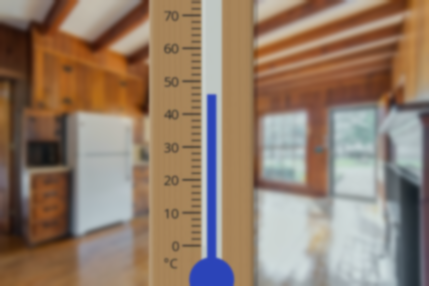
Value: 46 °C
